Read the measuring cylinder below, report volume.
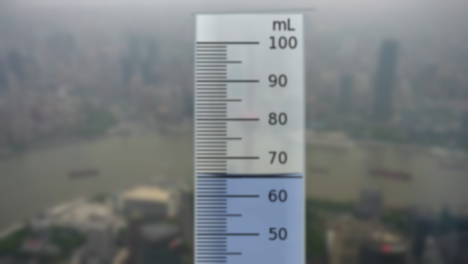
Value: 65 mL
